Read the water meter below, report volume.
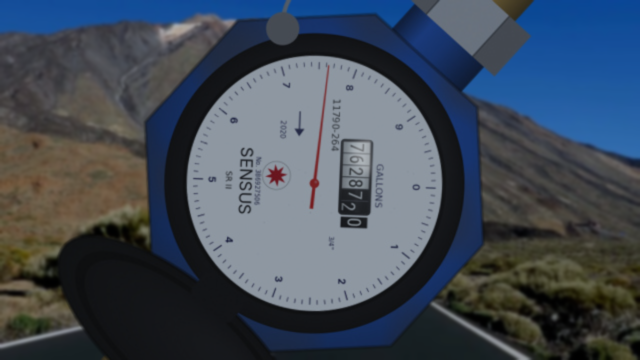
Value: 7628717.6 gal
